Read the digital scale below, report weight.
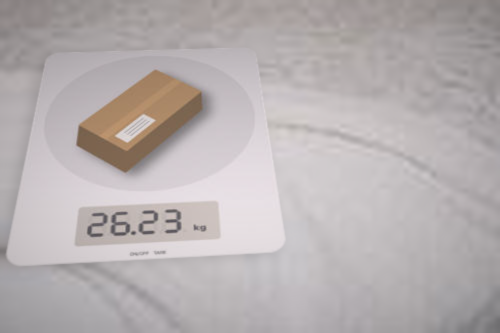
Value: 26.23 kg
